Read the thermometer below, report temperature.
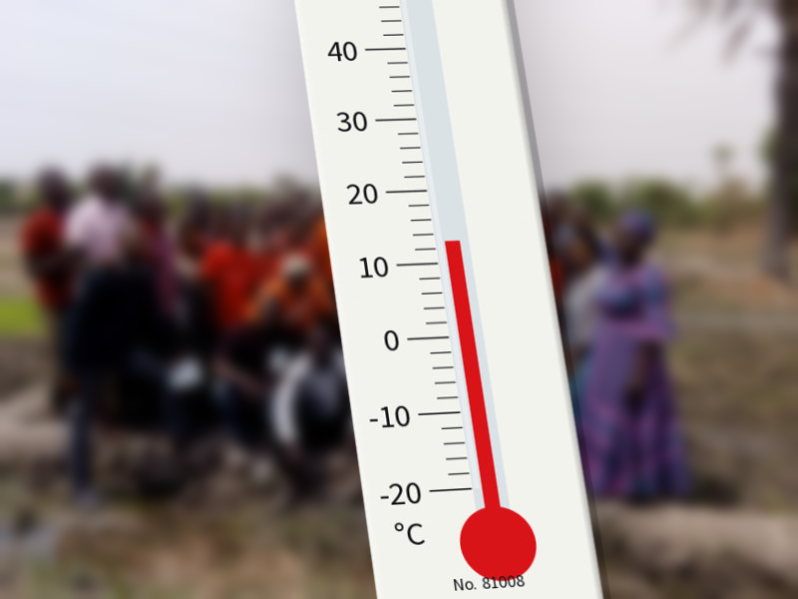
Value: 13 °C
